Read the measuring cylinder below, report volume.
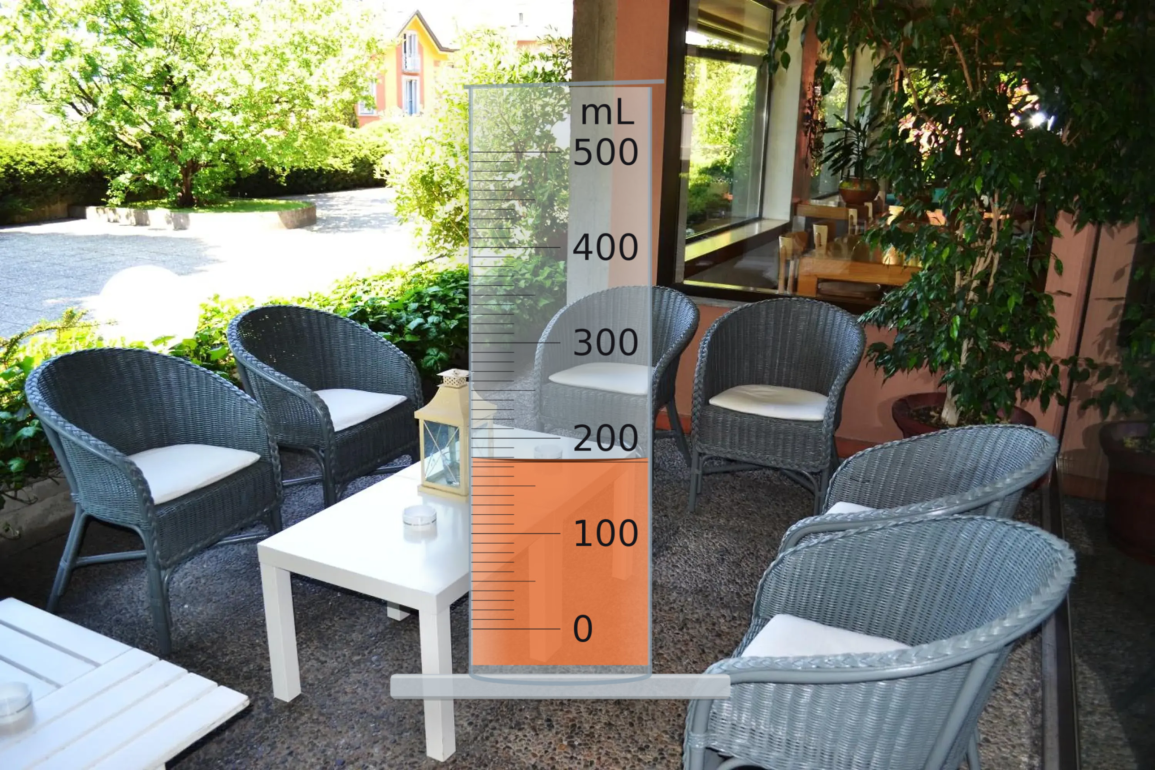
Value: 175 mL
